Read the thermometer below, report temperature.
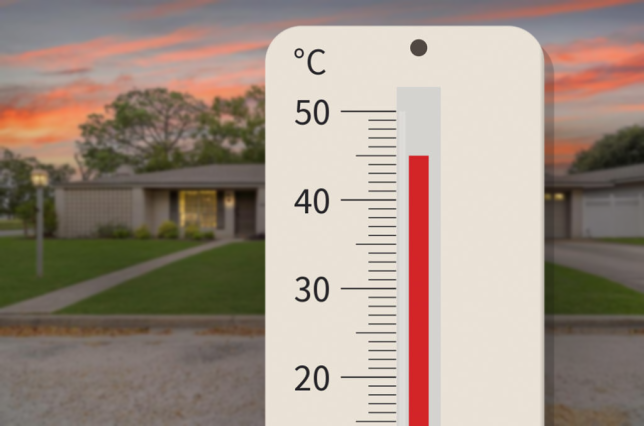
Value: 45 °C
